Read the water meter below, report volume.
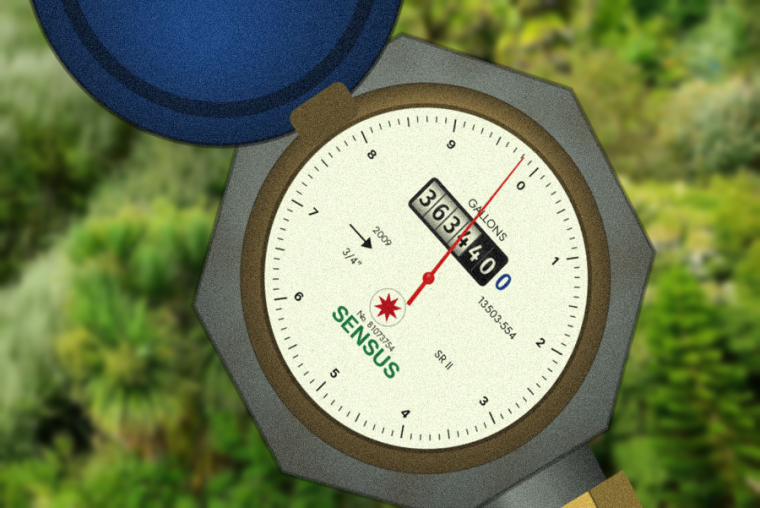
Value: 3634399.8 gal
